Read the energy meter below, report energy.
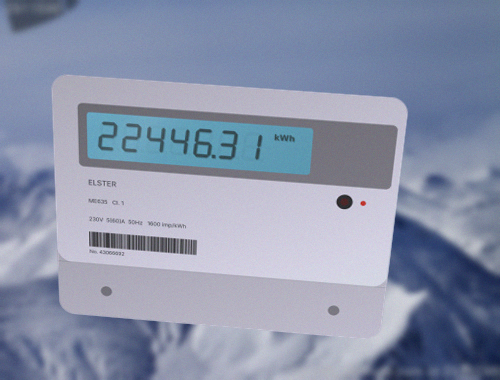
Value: 22446.31 kWh
